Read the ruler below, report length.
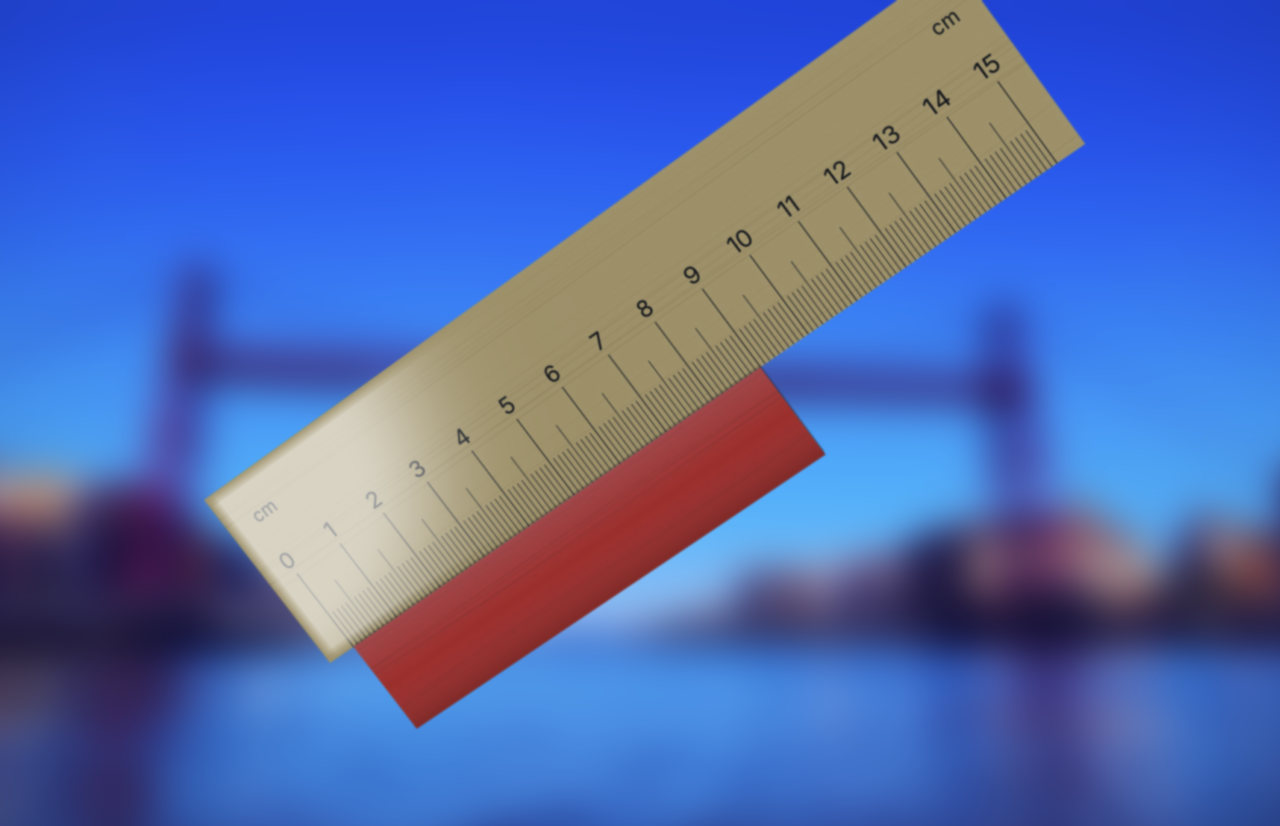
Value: 9 cm
